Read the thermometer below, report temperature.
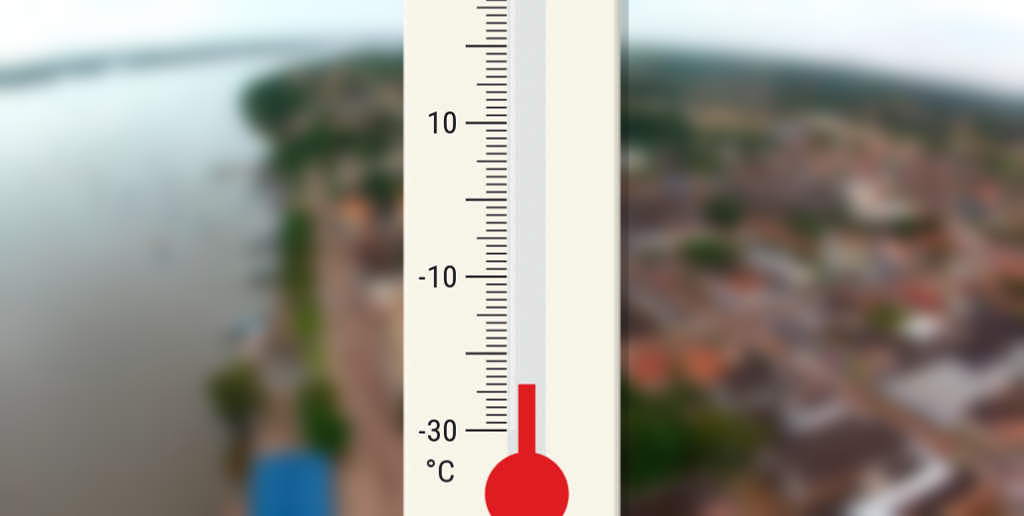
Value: -24 °C
